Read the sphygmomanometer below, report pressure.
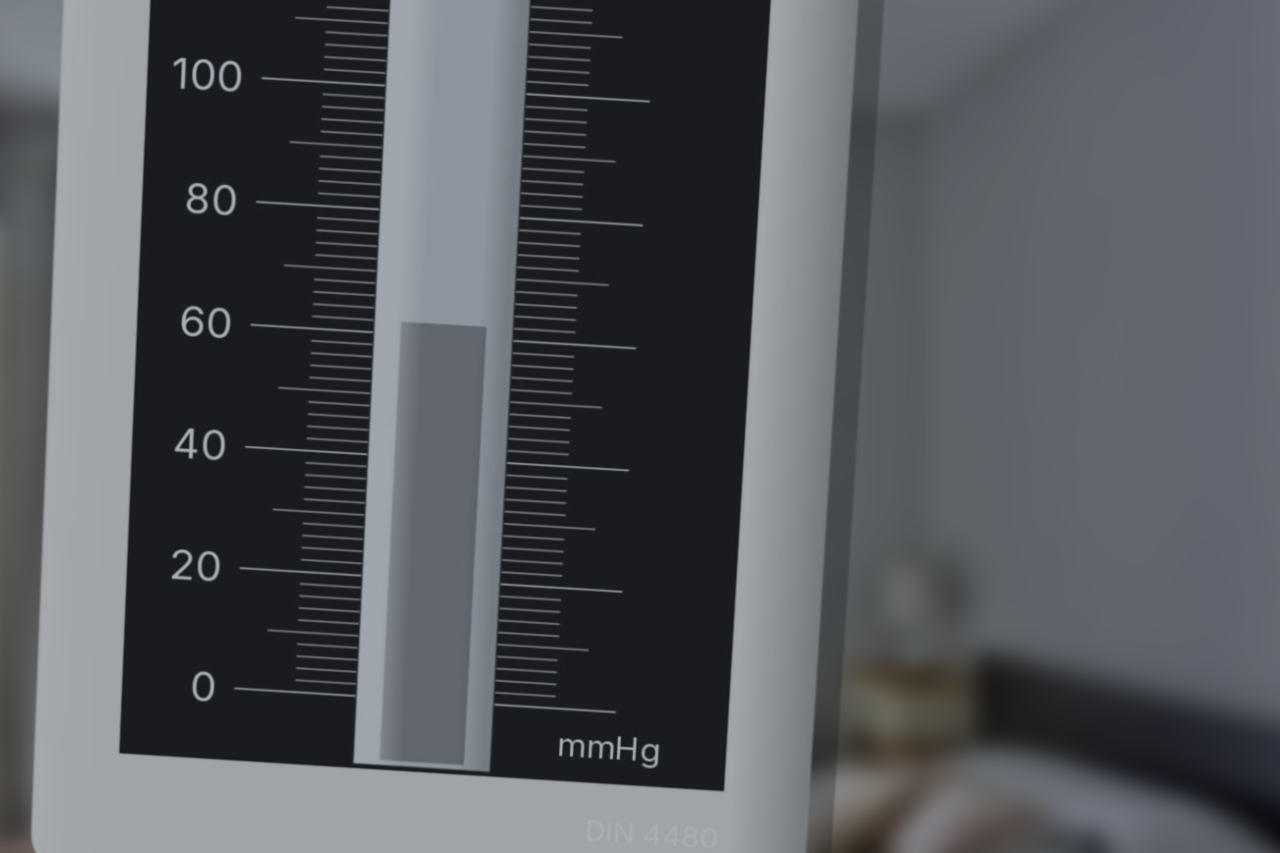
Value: 62 mmHg
